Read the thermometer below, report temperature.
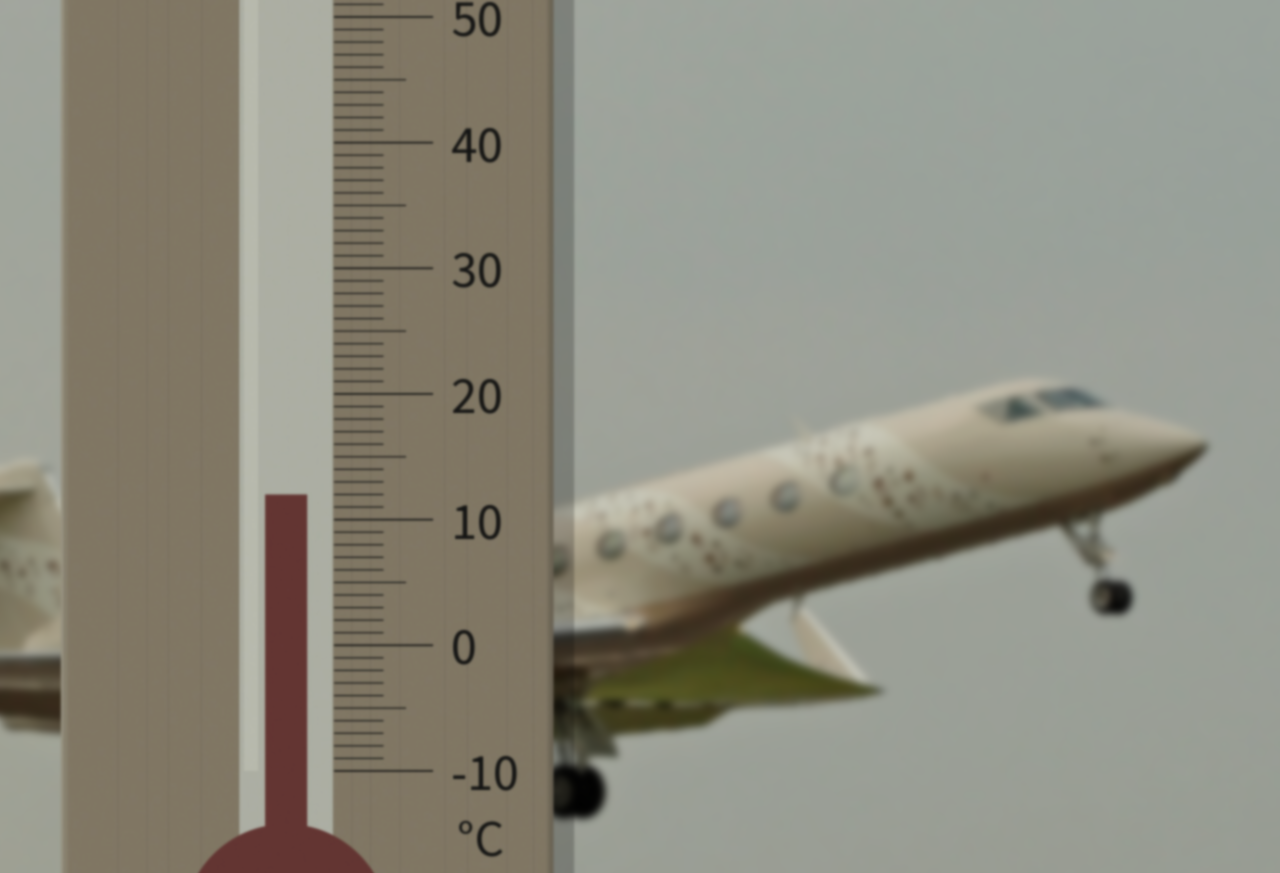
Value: 12 °C
